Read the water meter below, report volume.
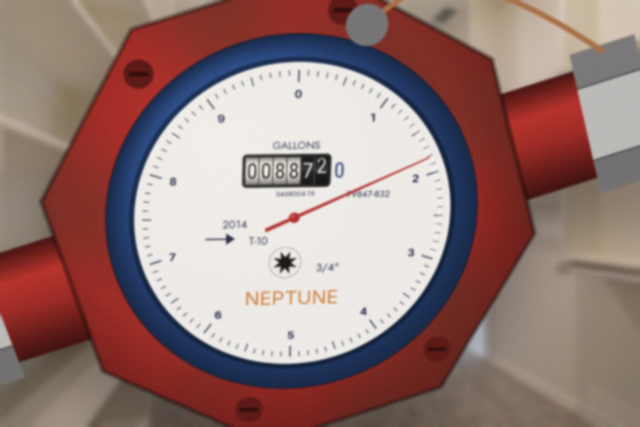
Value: 88721.8 gal
